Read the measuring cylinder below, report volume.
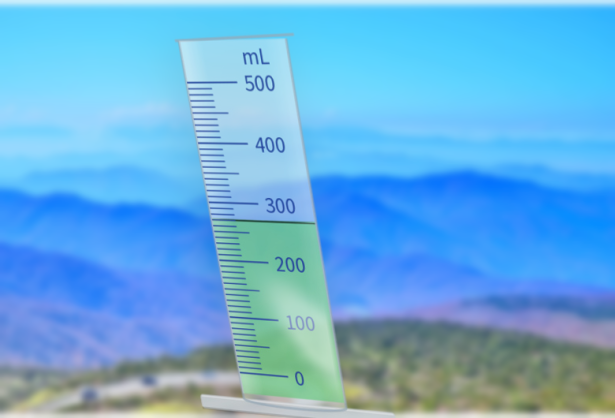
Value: 270 mL
